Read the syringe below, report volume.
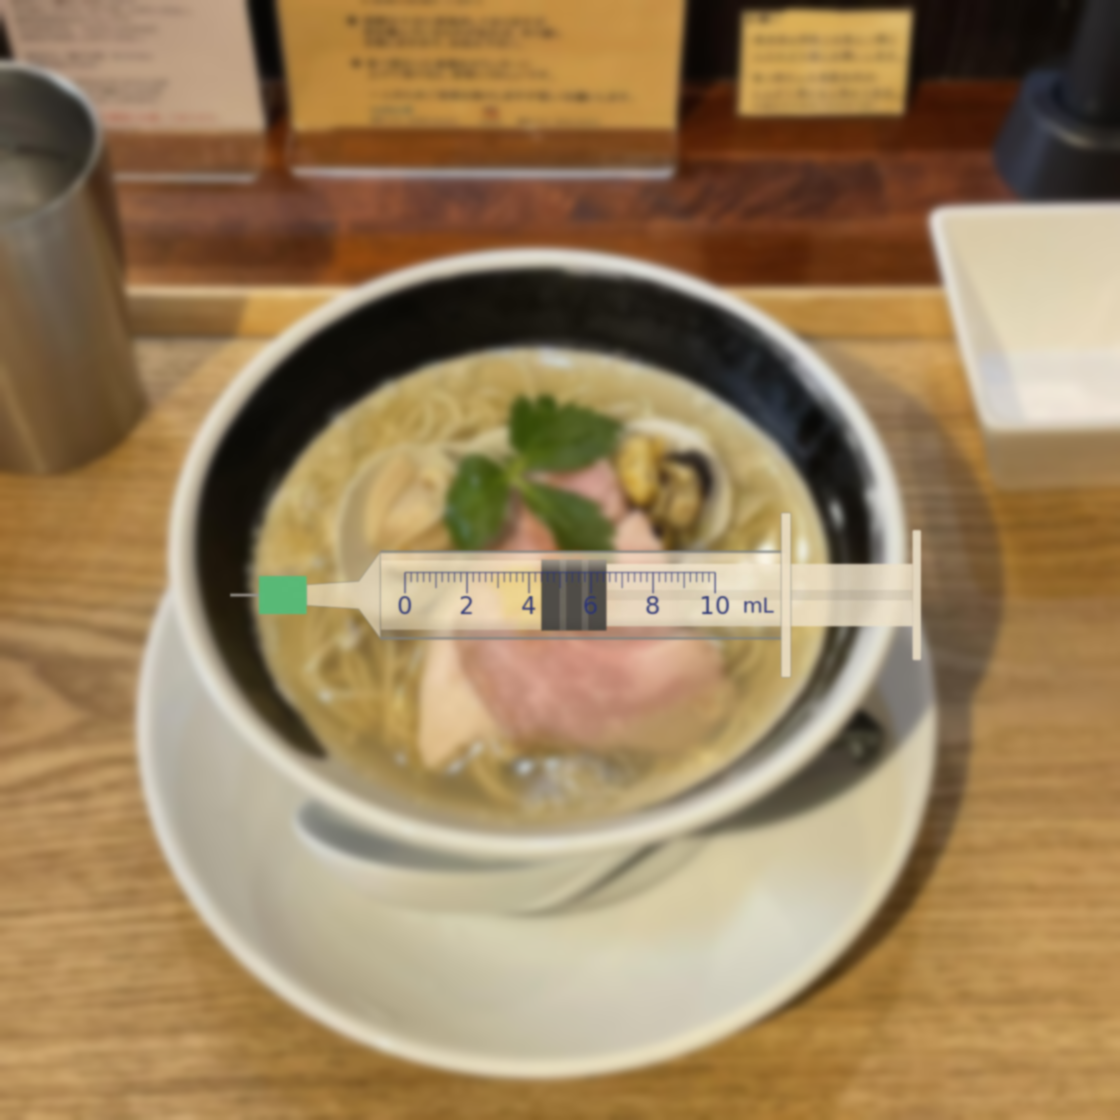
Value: 4.4 mL
